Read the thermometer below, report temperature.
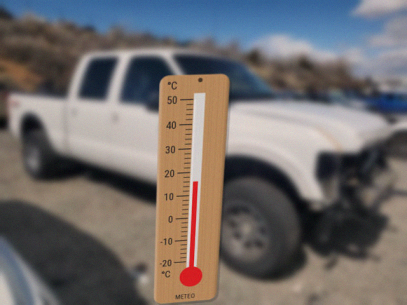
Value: 16 °C
